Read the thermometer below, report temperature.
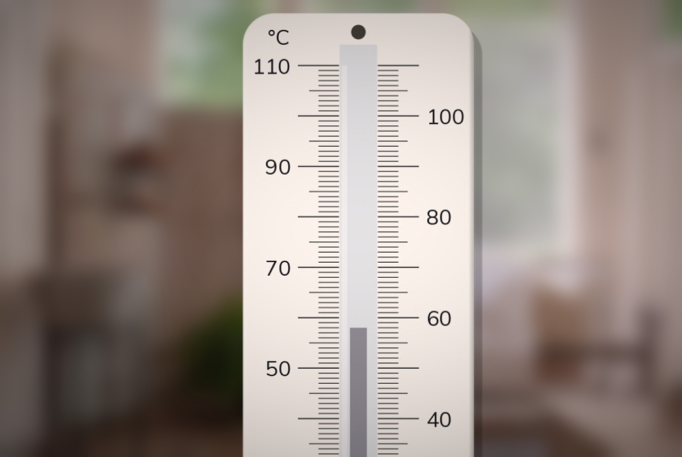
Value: 58 °C
